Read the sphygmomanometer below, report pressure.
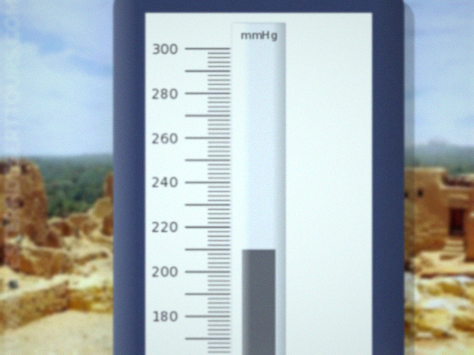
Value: 210 mmHg
